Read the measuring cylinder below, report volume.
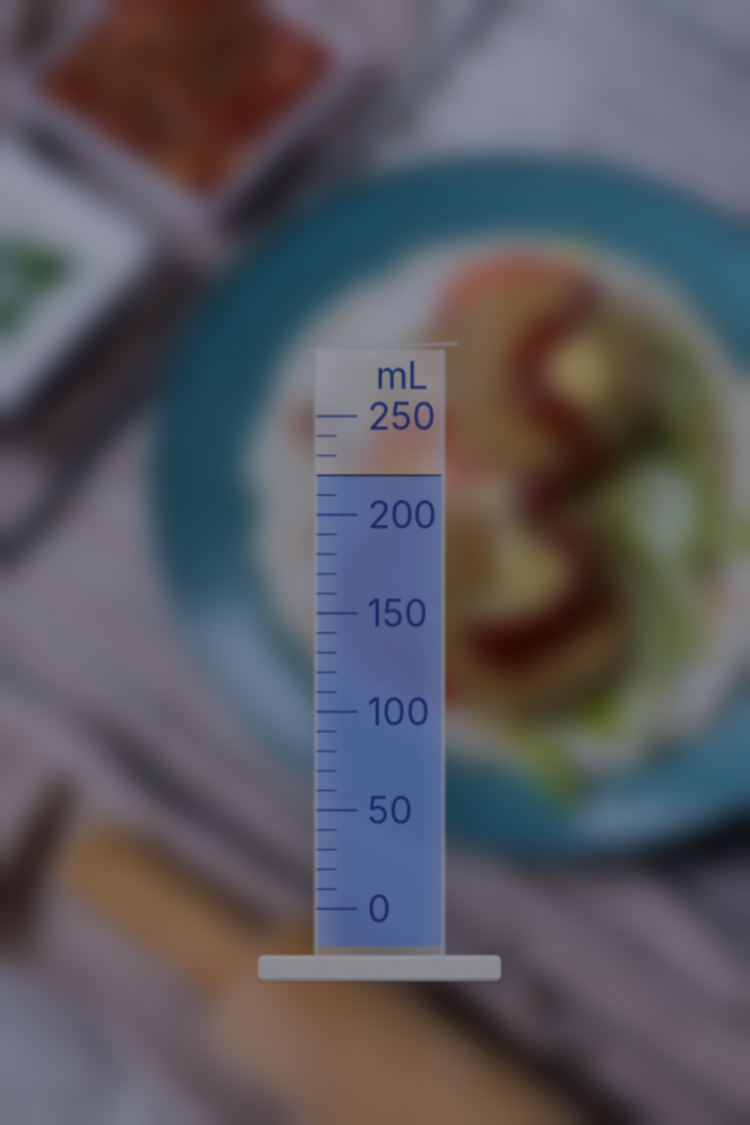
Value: 220 mL
